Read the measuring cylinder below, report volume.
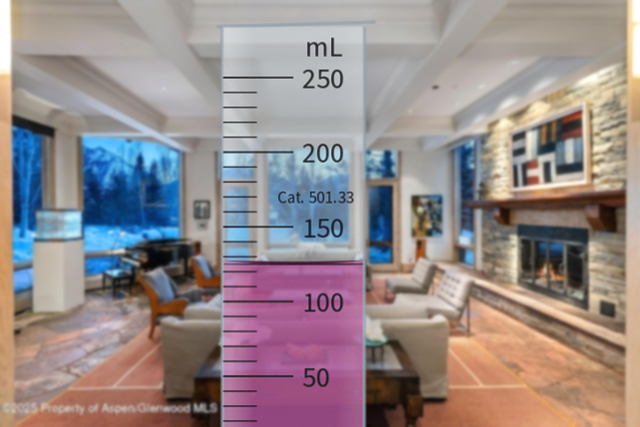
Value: 125 mL
